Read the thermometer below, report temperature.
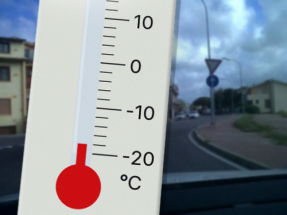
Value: -18 °C
